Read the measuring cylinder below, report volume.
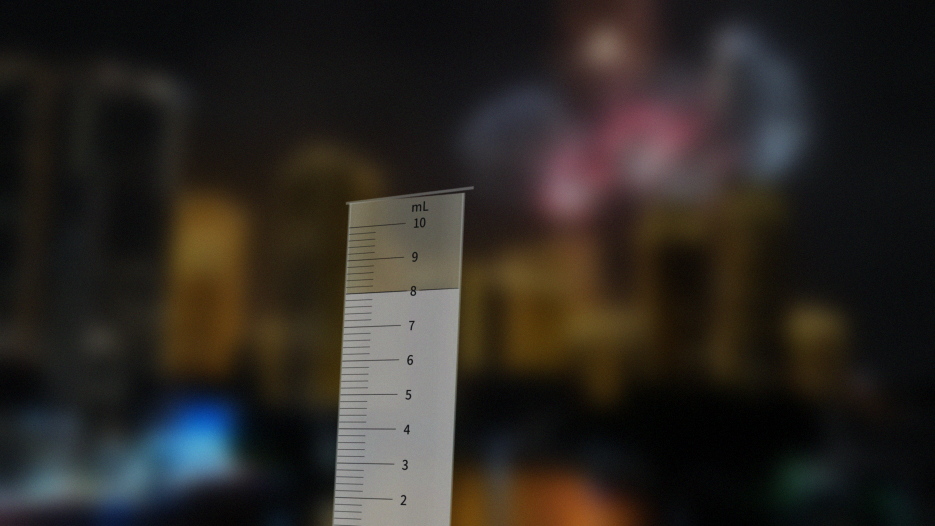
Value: 8 mL
